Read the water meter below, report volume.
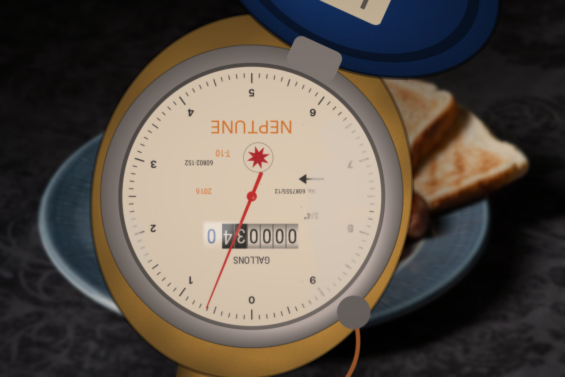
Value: 340.6 gal
